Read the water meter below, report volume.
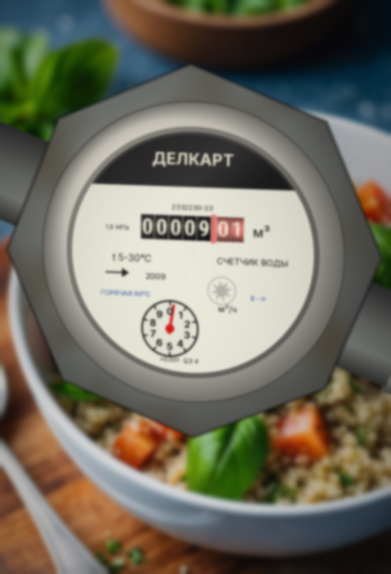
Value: 9.010 m³
